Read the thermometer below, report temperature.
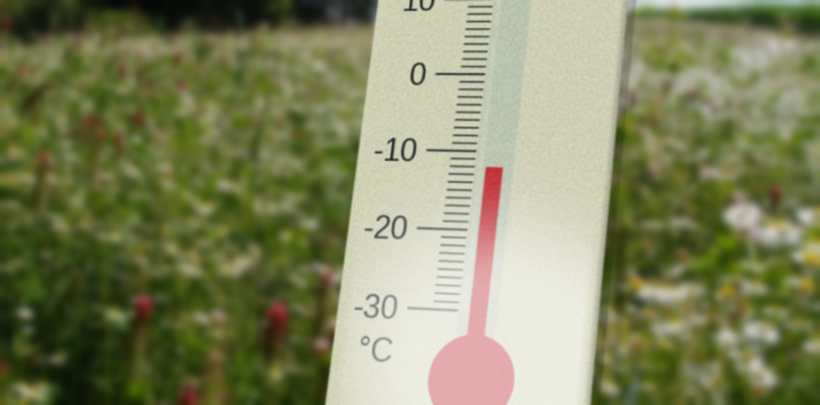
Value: -12 °C
